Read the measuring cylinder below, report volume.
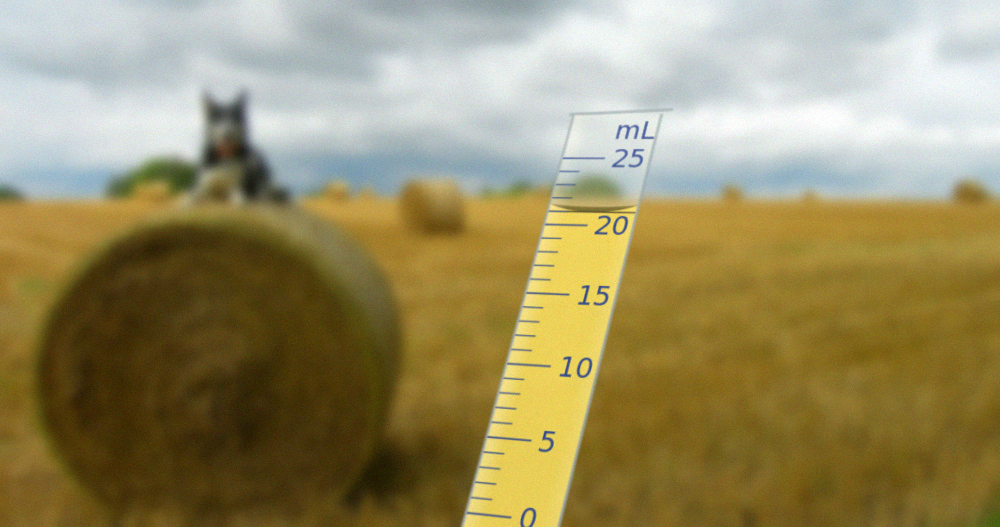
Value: 21 mL
